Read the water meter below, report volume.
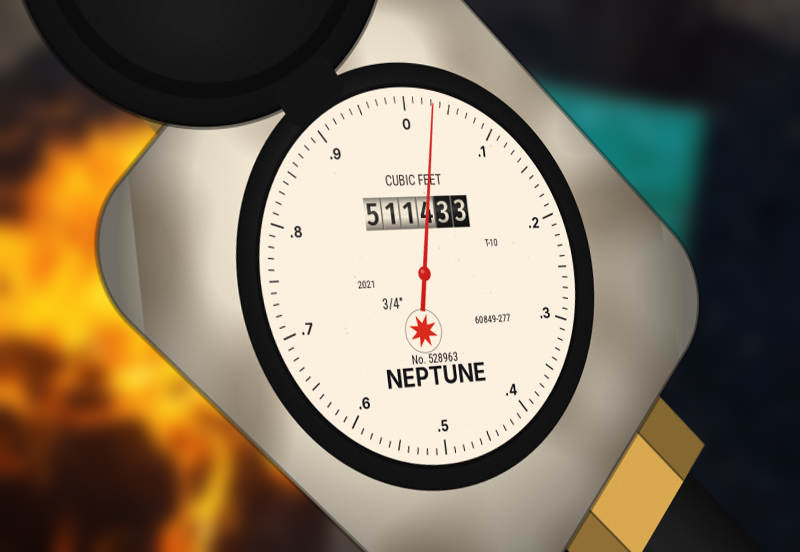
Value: 511433.03 ft³
